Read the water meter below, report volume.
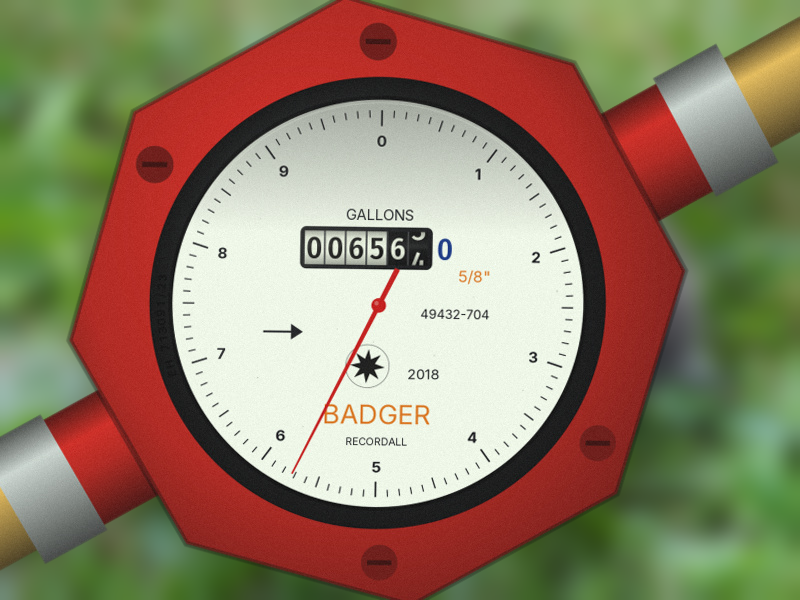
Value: 65635.7 gal
